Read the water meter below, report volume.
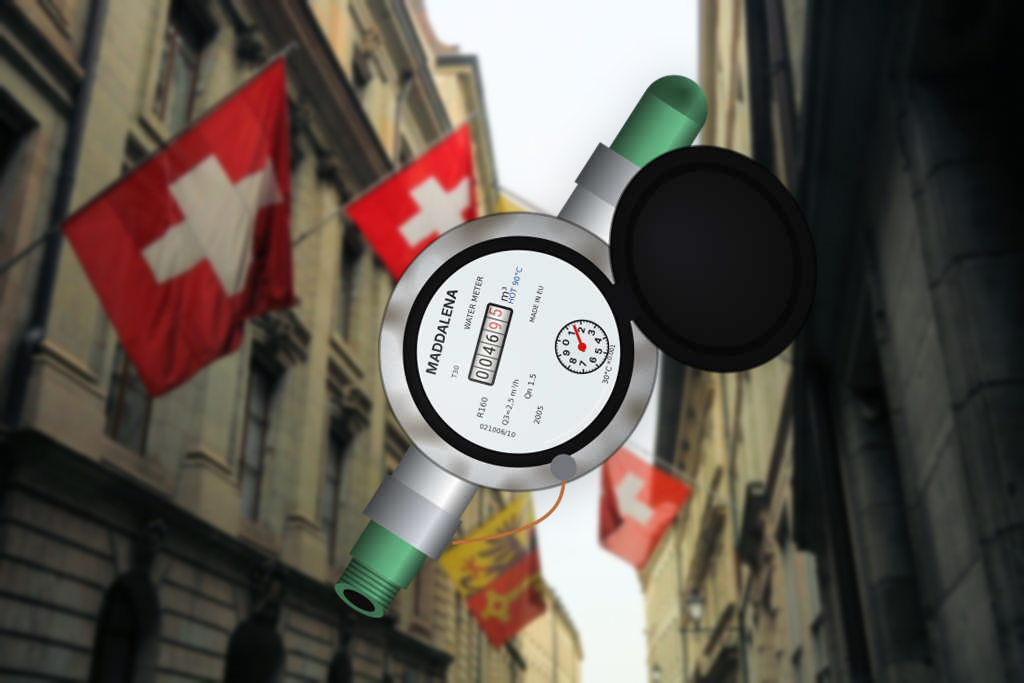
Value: 46.951 m³
